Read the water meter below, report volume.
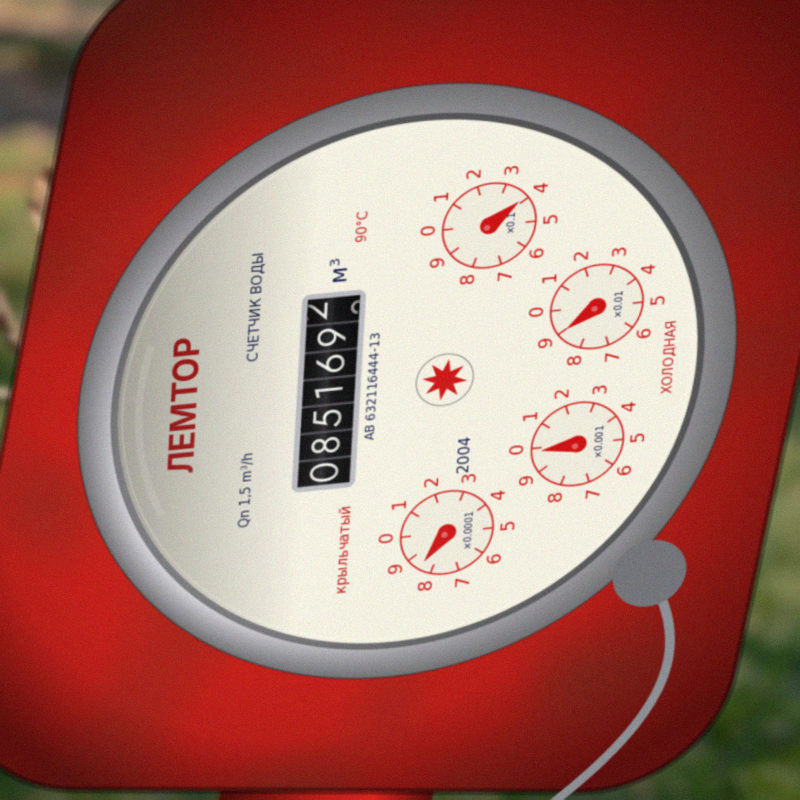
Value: 851692.3898 m³
